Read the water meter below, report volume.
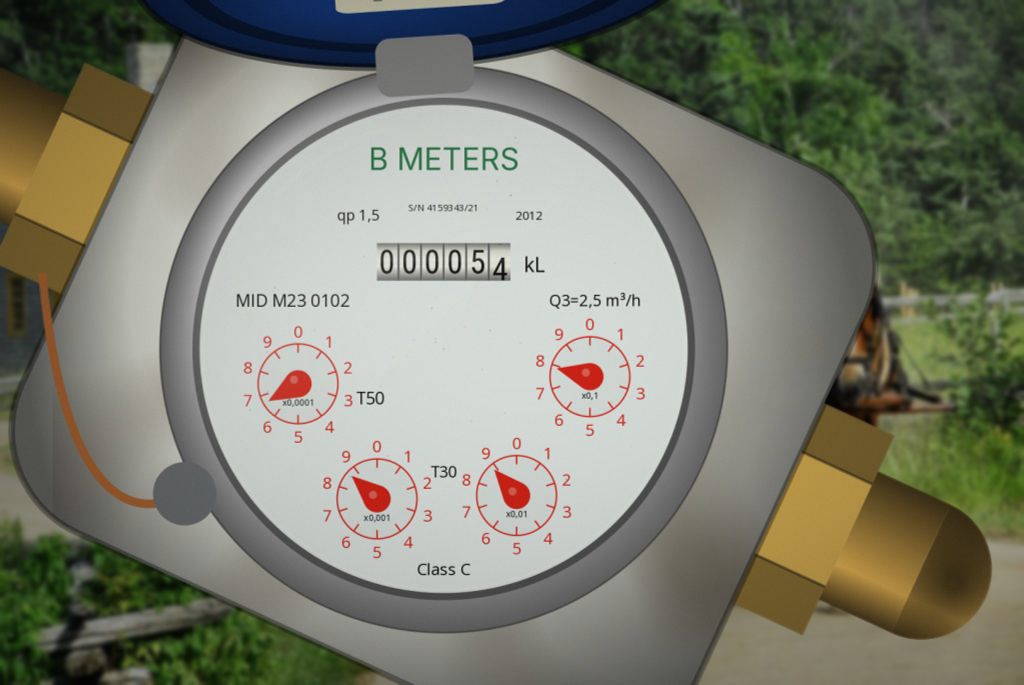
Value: 53.7886 kL
